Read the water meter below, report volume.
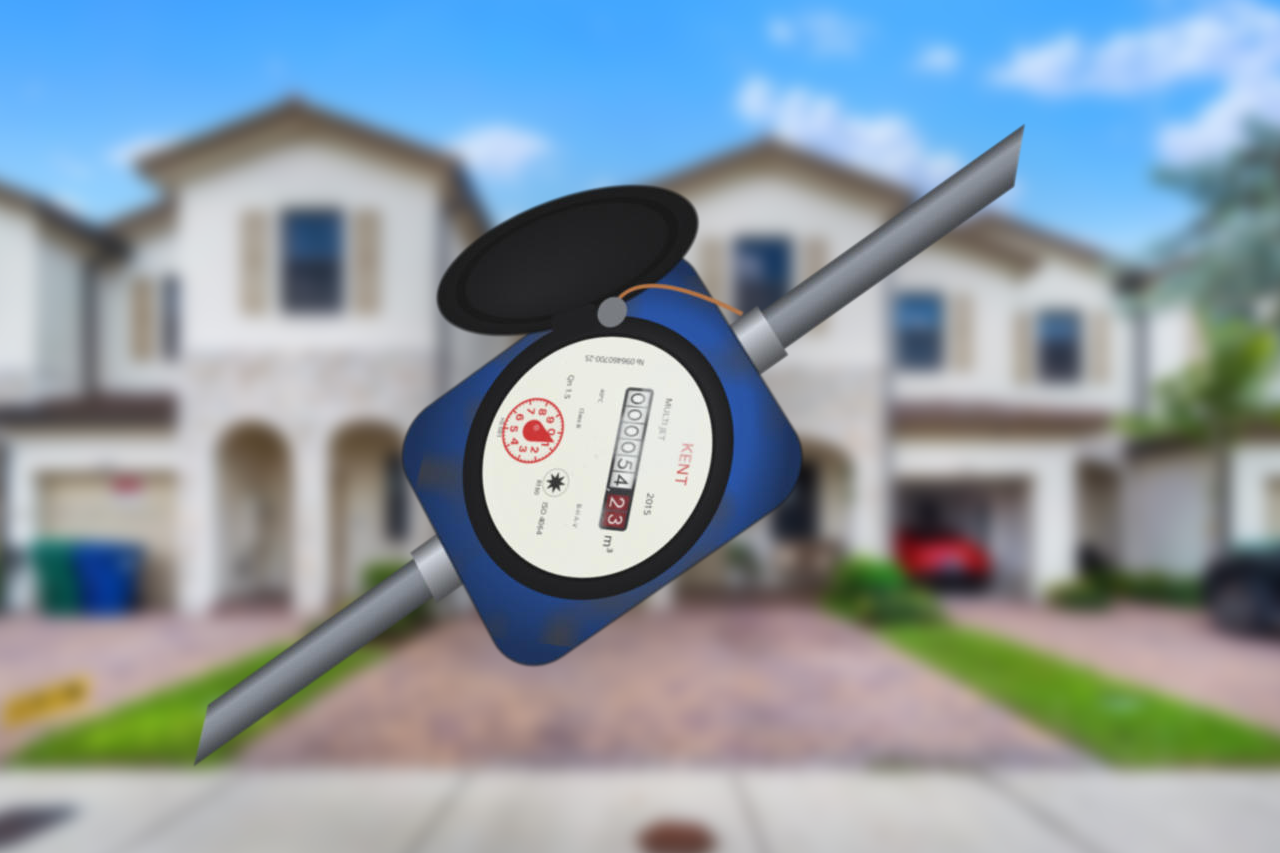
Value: 54.230 m³
